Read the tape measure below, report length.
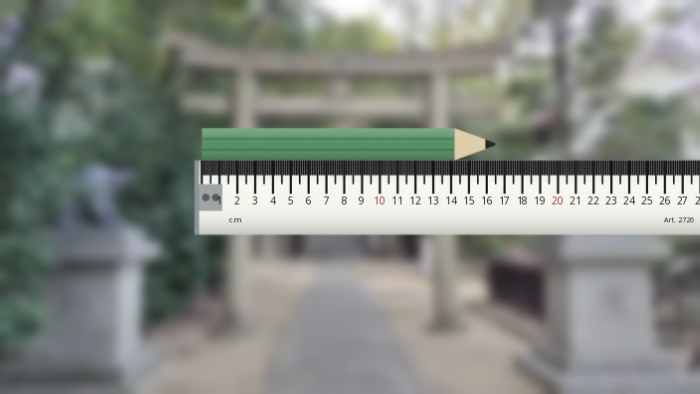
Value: 16.5 cm
